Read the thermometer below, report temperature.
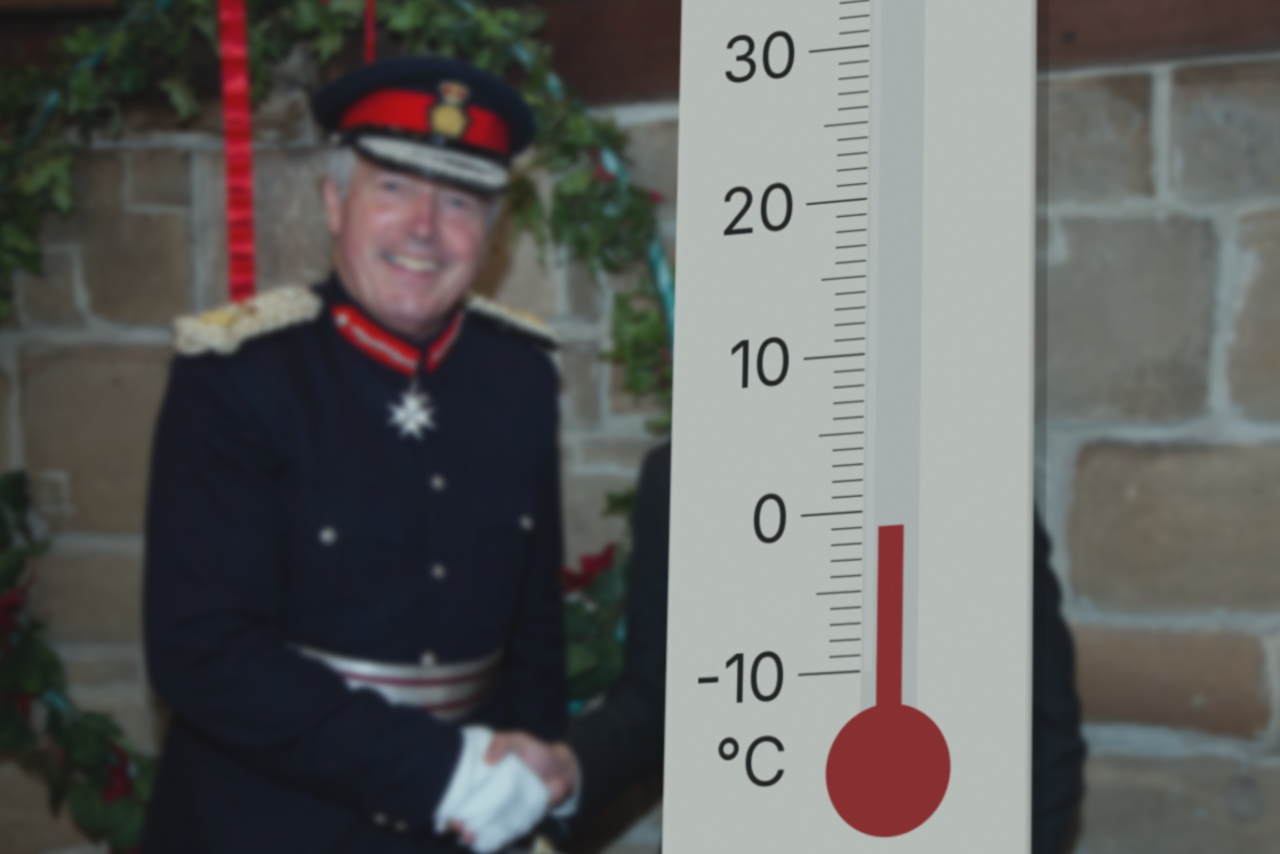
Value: -1 °C
